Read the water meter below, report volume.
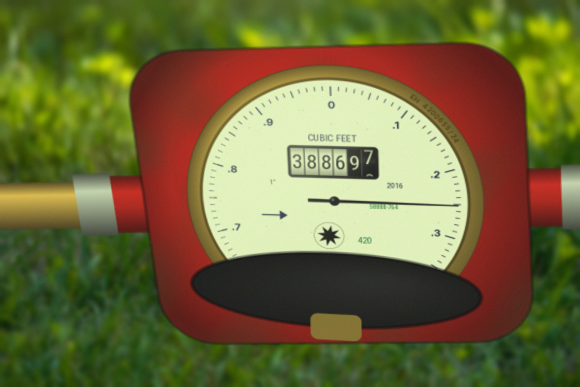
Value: 388697.25 ft³
